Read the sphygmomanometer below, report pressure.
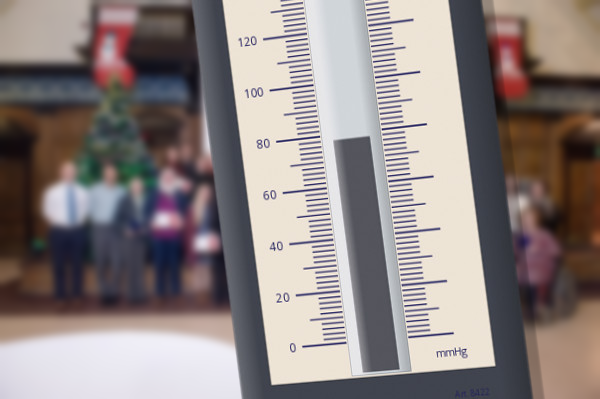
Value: 78 mmHg
